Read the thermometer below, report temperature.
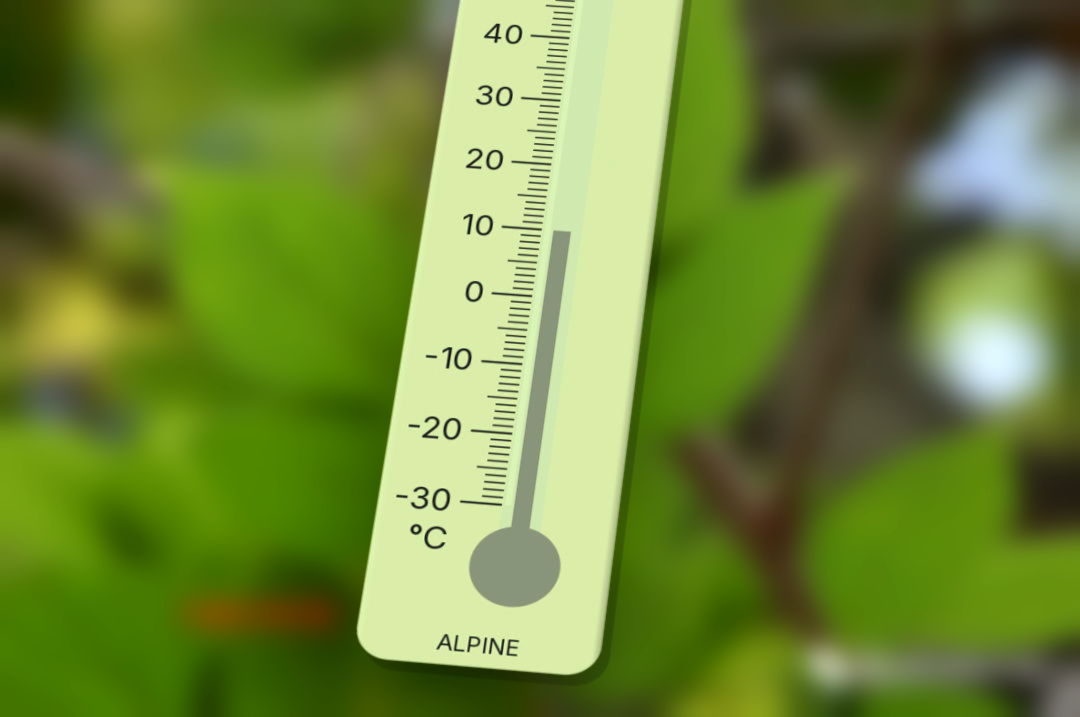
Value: 10 °C
